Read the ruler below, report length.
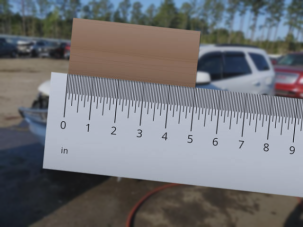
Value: 5 in
